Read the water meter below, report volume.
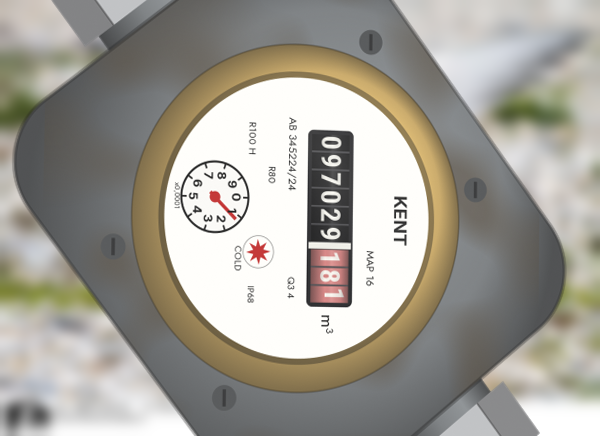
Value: 97029.1811 m³
